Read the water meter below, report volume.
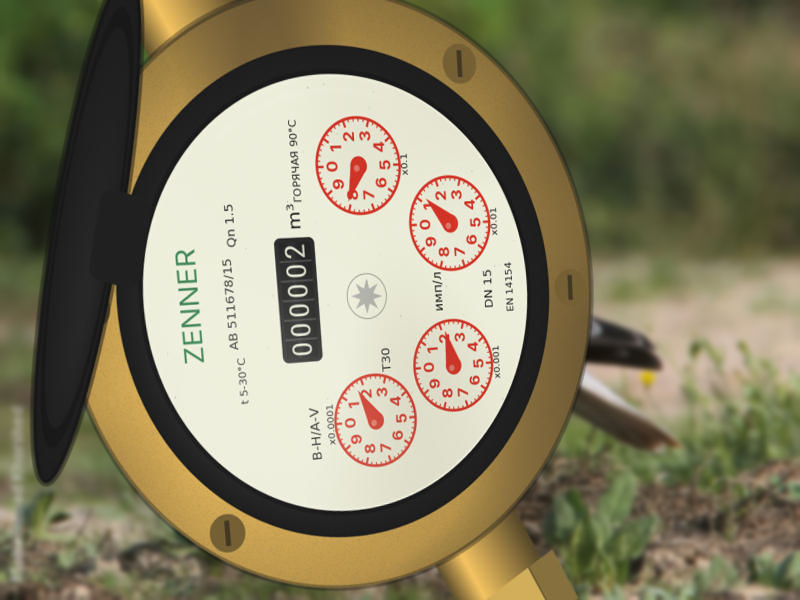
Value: 2.8121 m³
